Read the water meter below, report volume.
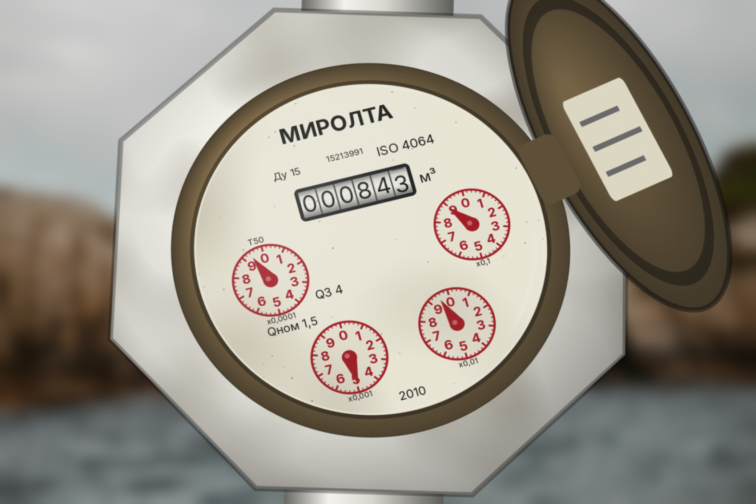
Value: 842.8949 m³
